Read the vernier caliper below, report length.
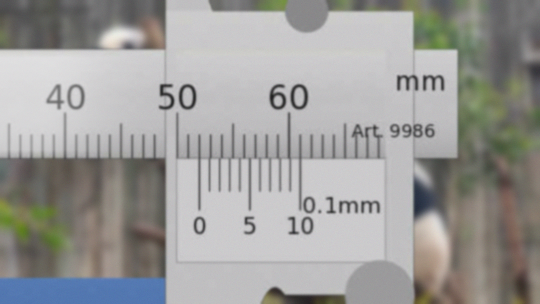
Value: 52.0 mm
